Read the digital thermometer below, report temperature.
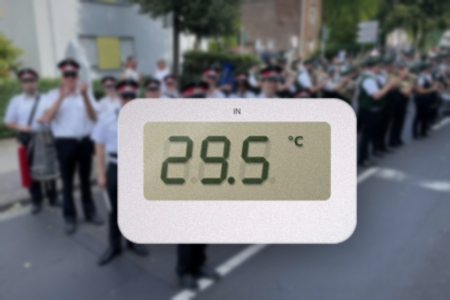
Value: 29.5 °C
